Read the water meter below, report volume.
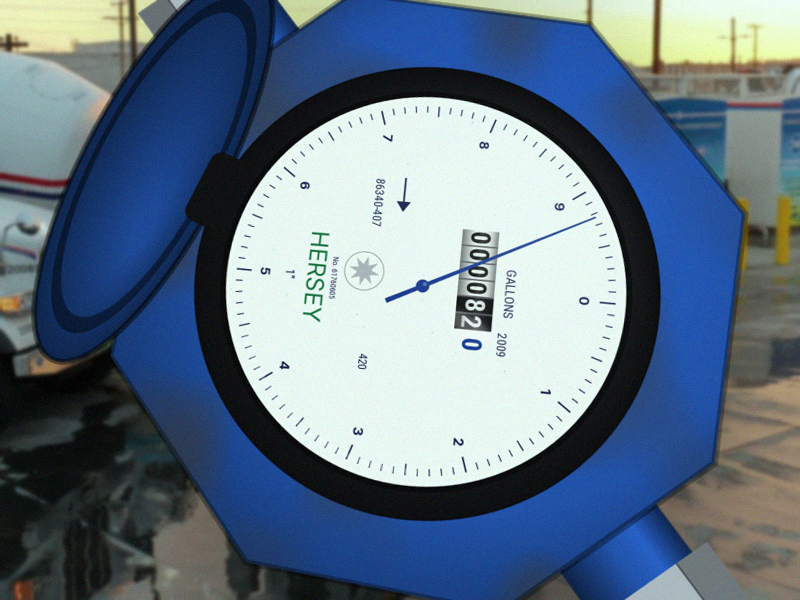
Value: 819.2 gal
